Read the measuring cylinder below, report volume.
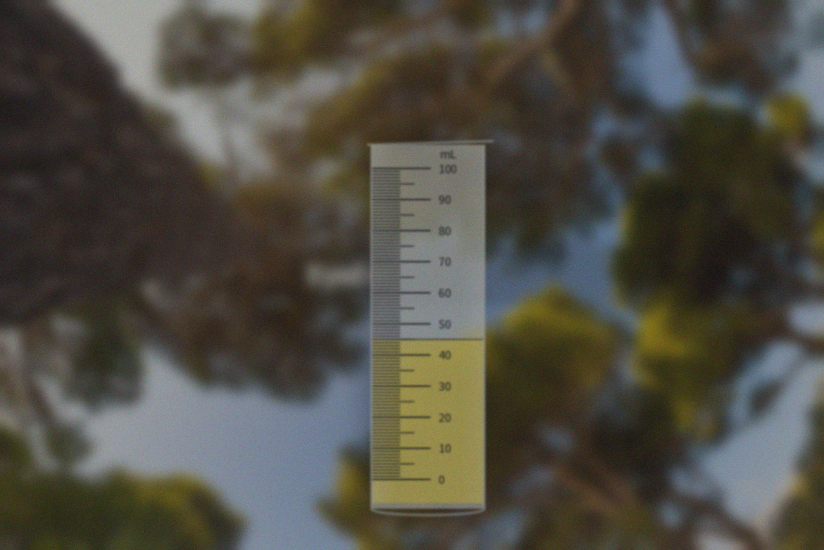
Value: 45 mL
